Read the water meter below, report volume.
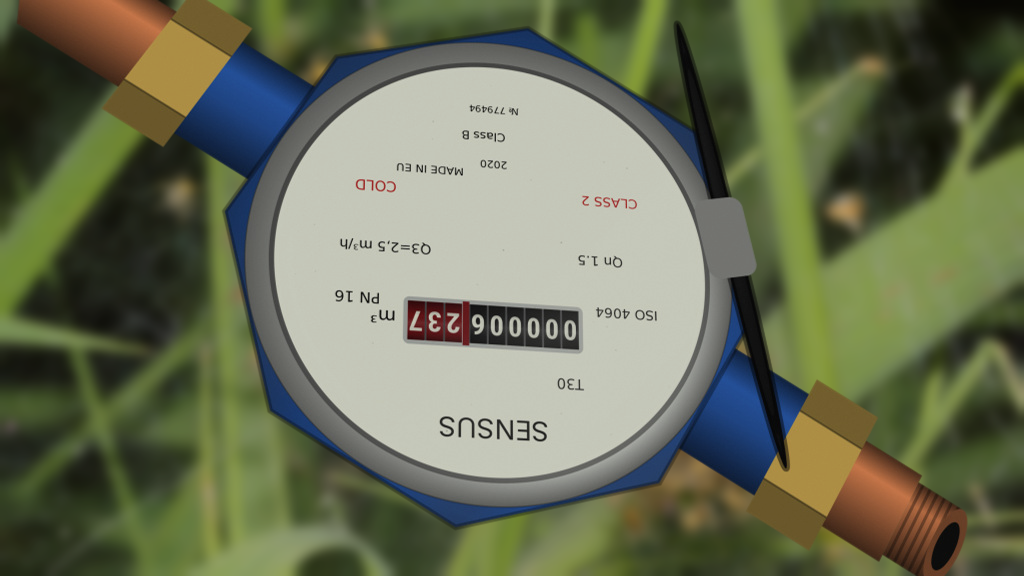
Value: 6.237 m³
